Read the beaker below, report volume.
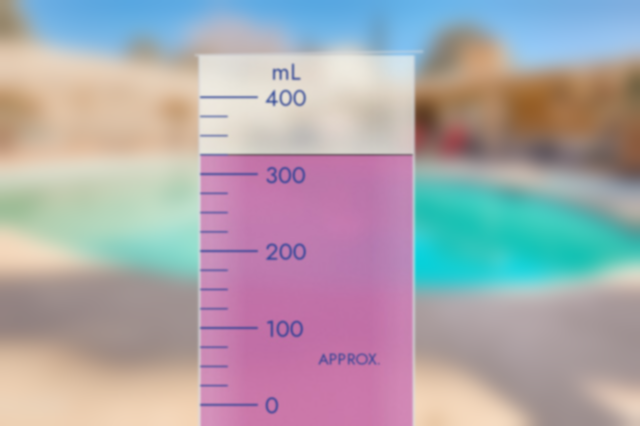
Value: 325 mL
